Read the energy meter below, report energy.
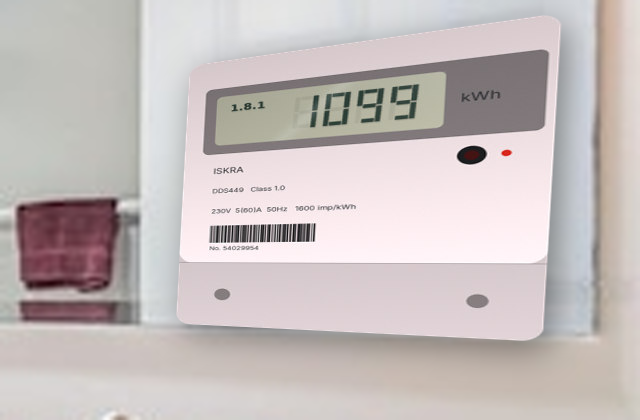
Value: 1099 kWh
